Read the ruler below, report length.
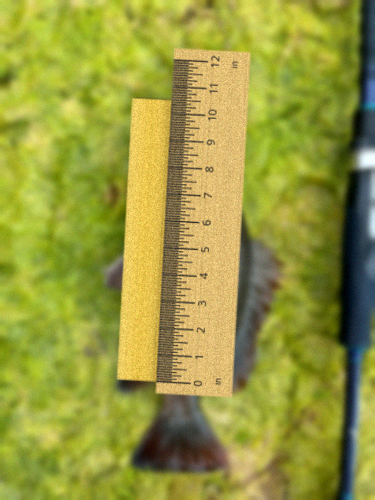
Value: 10.5 in
